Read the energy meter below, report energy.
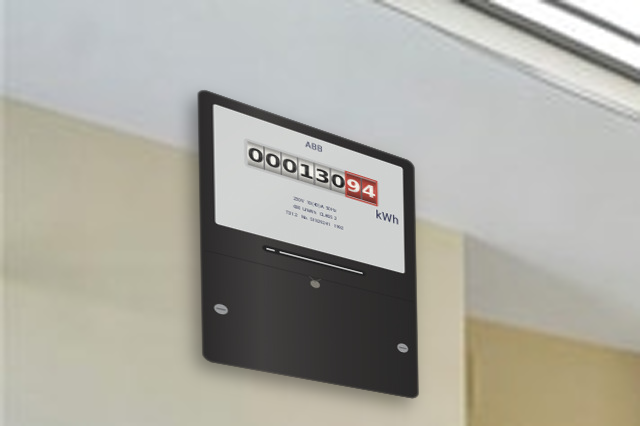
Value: 130.94 kWh
